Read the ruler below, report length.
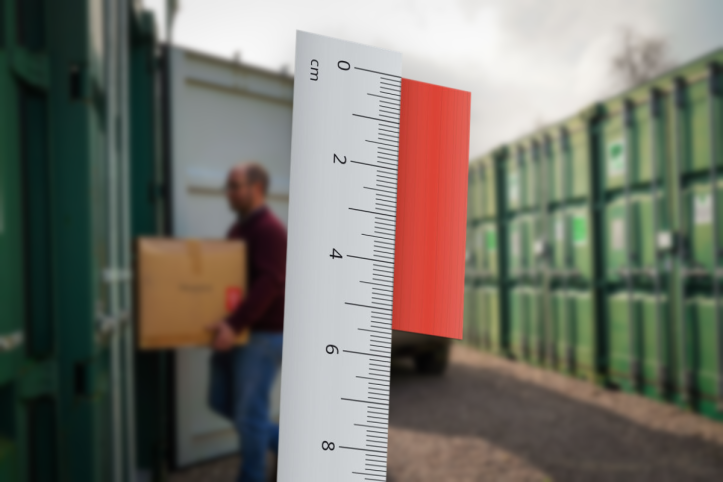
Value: 5.4 cm
